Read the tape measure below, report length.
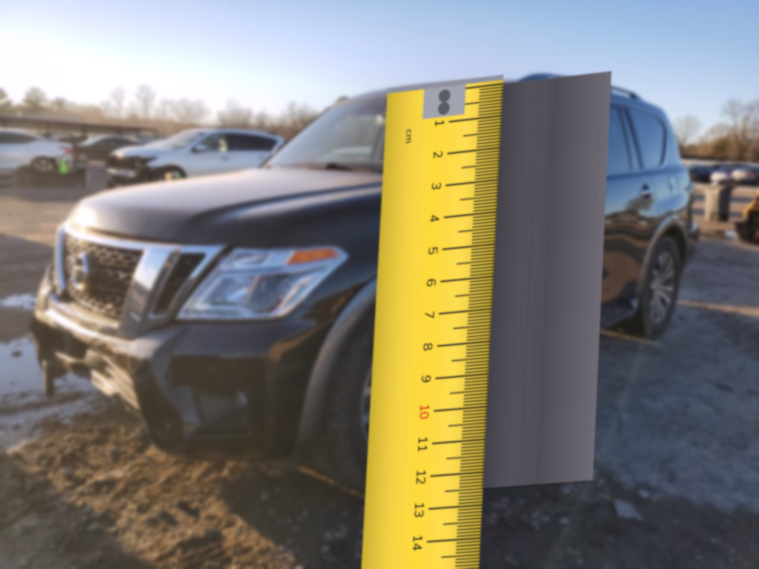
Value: 12.5 cm
